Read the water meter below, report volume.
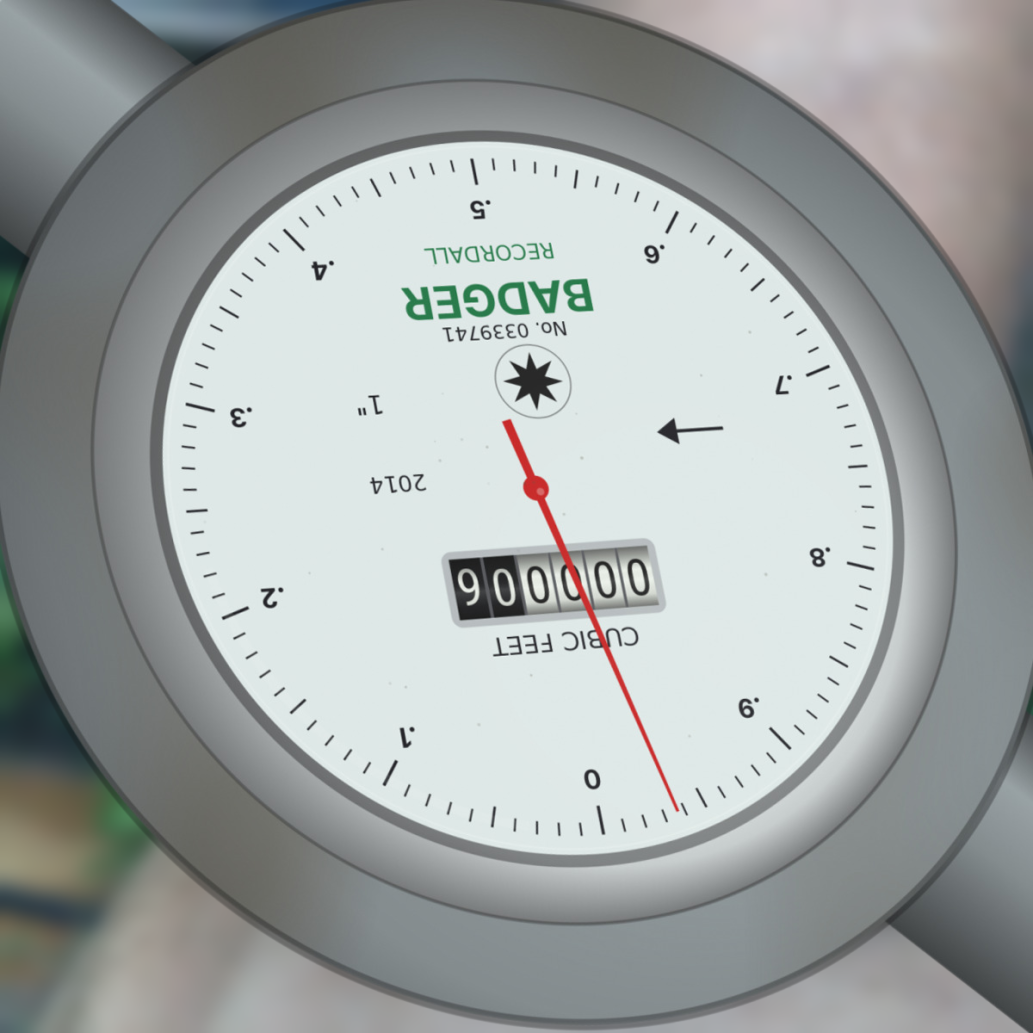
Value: 5.96 ft³
